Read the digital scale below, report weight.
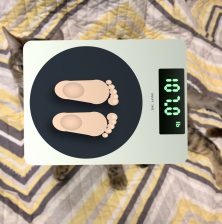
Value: 107.0 lb
